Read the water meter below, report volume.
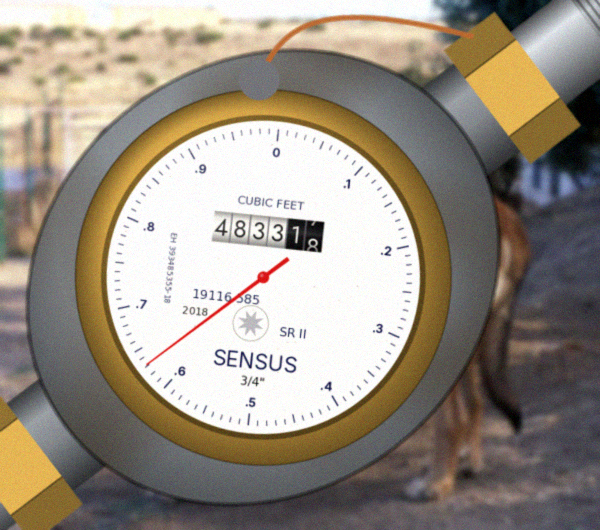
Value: 483317.63 ft³
